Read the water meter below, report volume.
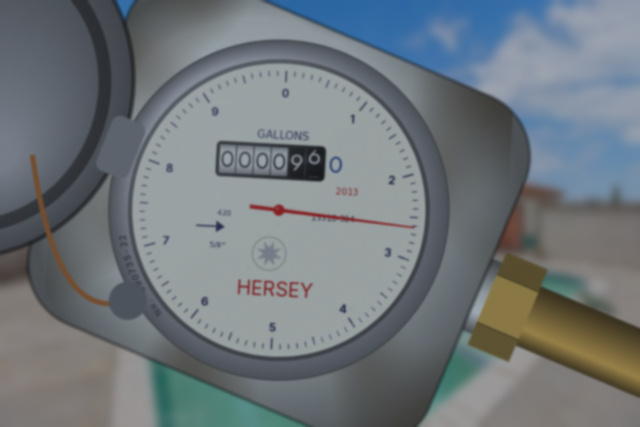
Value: 962.6 gal
